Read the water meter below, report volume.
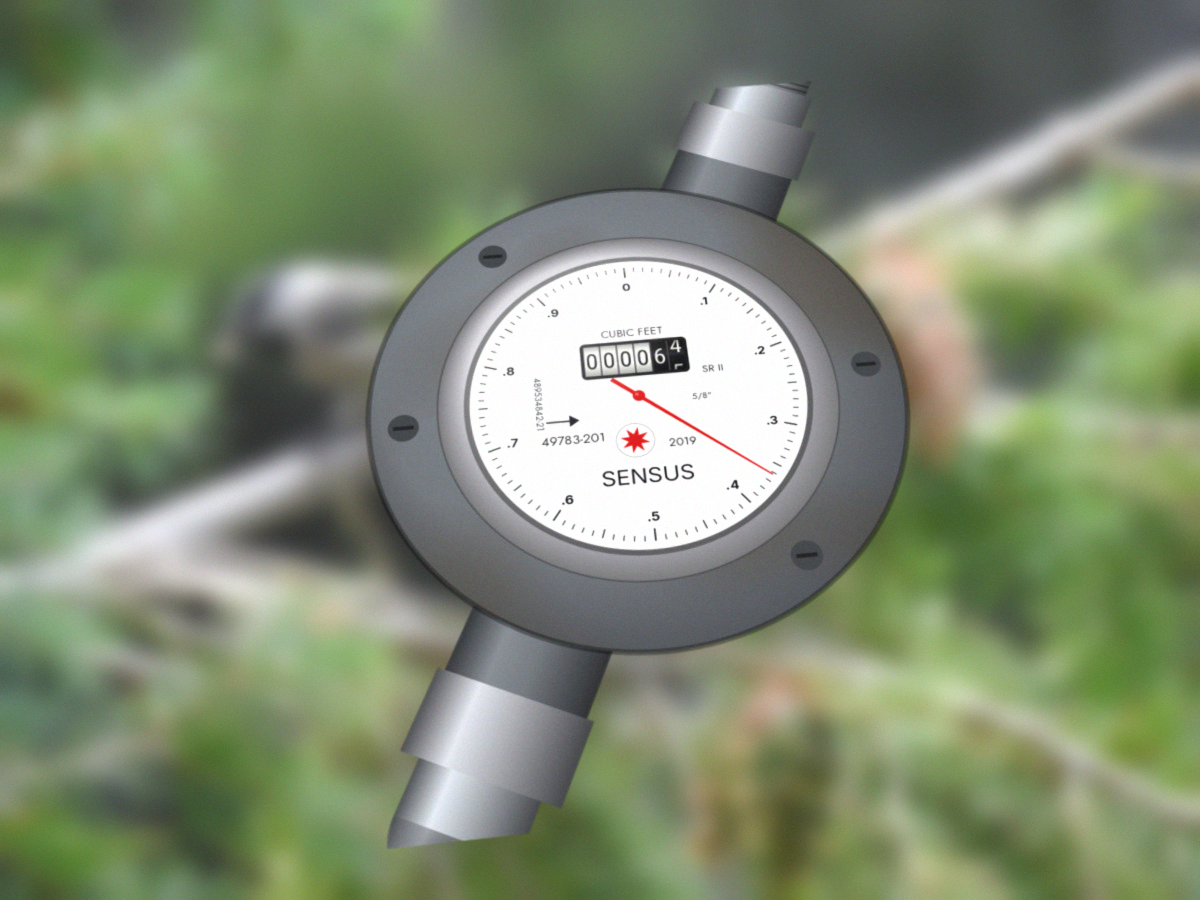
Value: 64.36 ft³
